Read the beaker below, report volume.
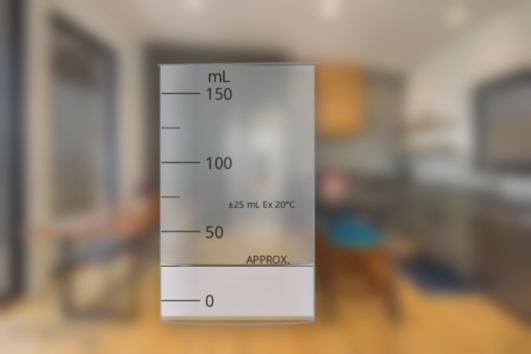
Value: 25 mL
